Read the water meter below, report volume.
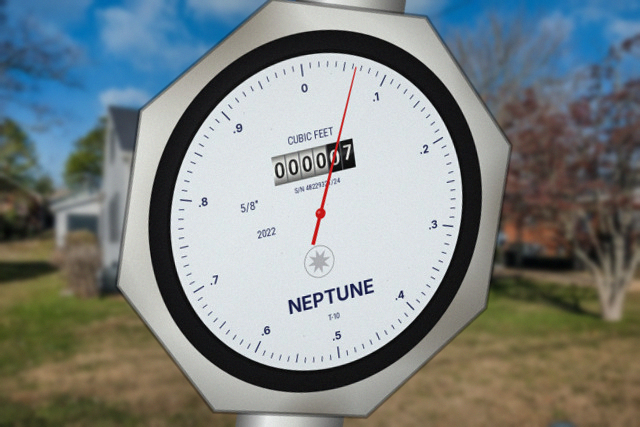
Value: 7.06 ft³
